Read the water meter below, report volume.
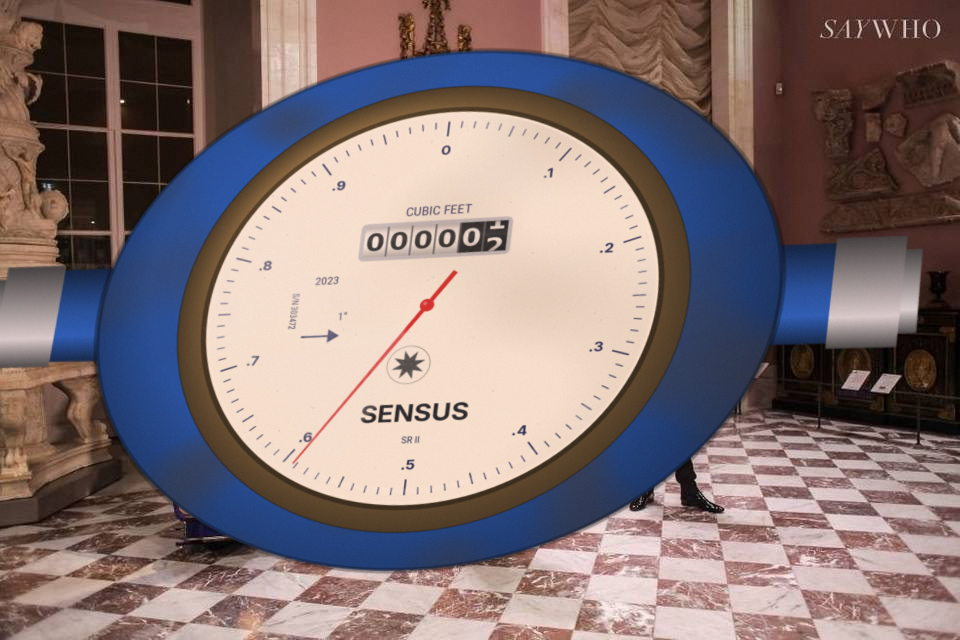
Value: 1.59 ft³
